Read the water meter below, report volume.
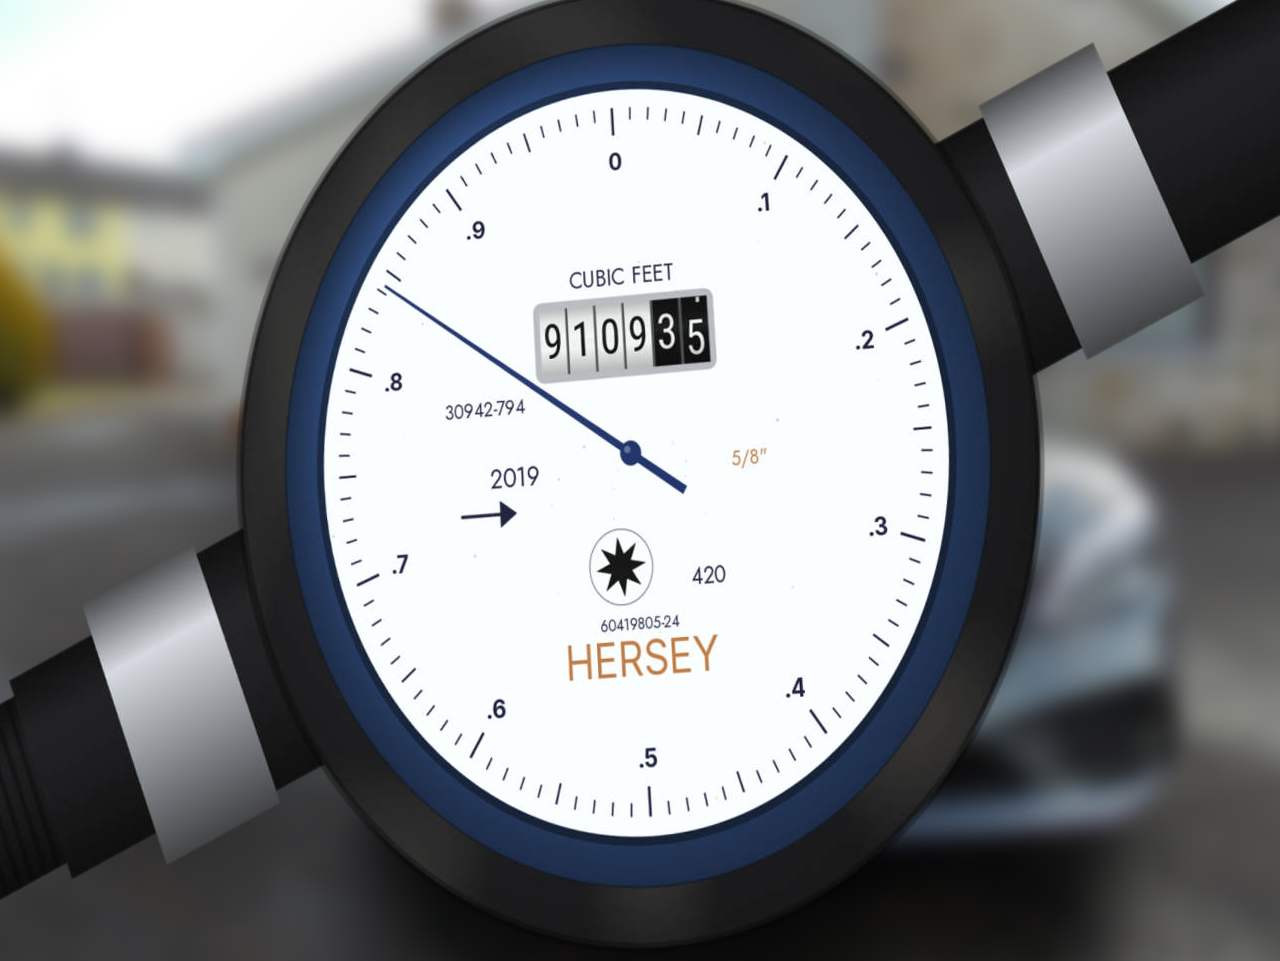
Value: 910934.84 ft³
